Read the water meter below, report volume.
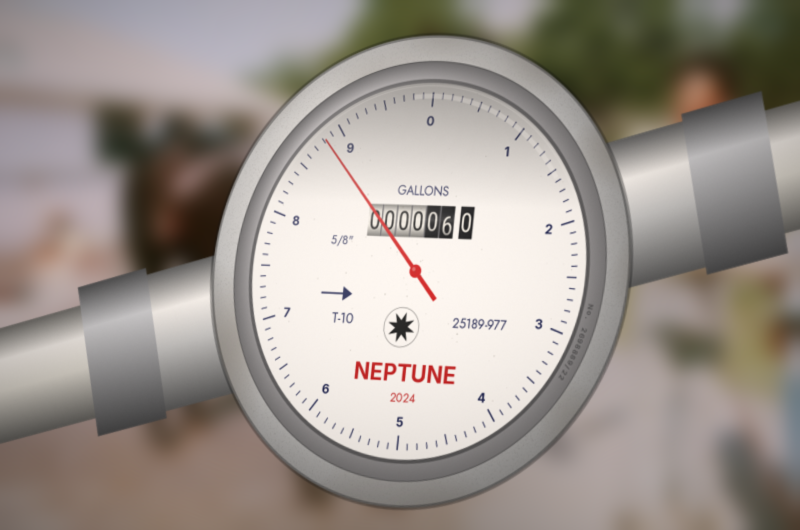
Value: 58.8 gal
